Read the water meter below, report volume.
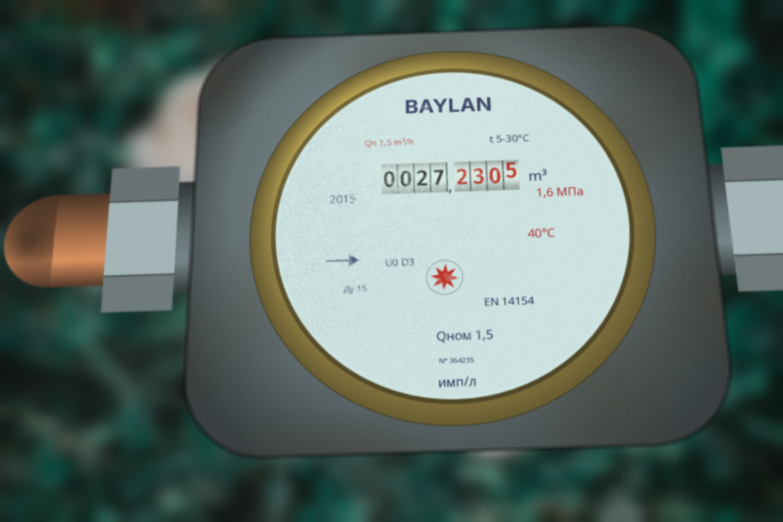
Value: 27.2305 m³
